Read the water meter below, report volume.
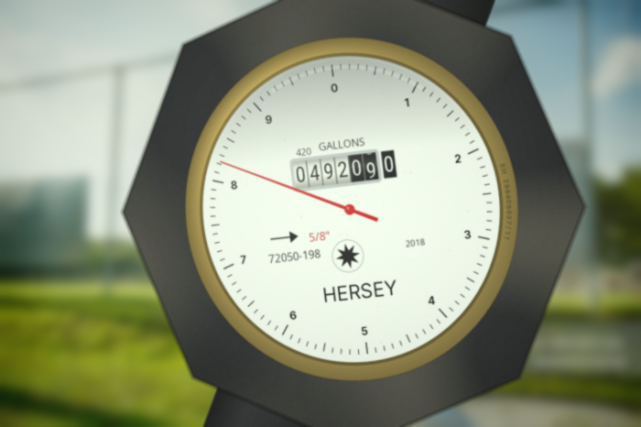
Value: 492088.2 gal
